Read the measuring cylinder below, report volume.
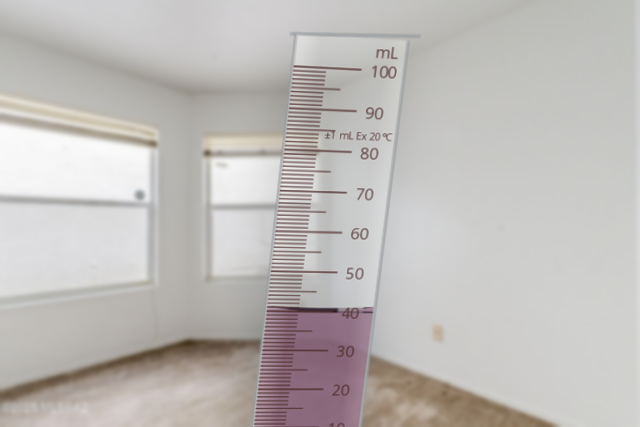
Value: 40 mL
